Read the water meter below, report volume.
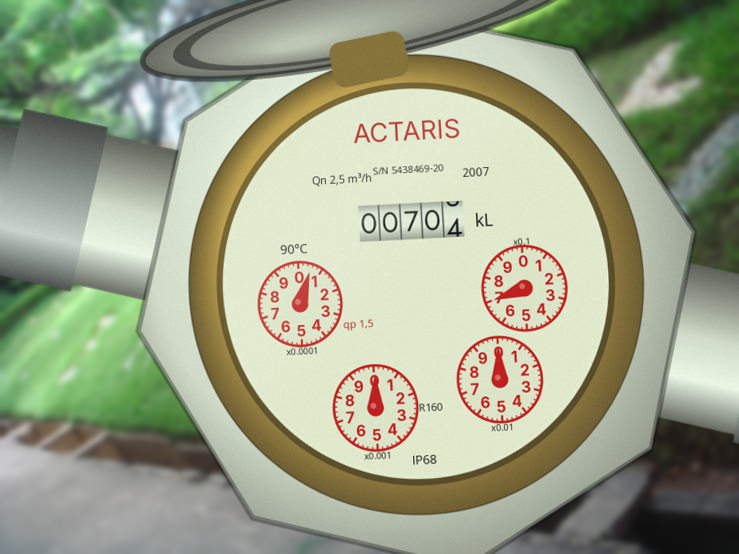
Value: 703.7000 kL
